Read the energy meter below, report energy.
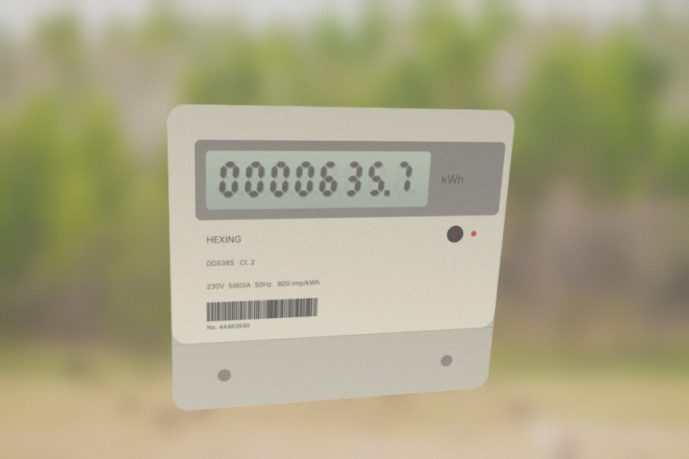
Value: 635.7 kWh
